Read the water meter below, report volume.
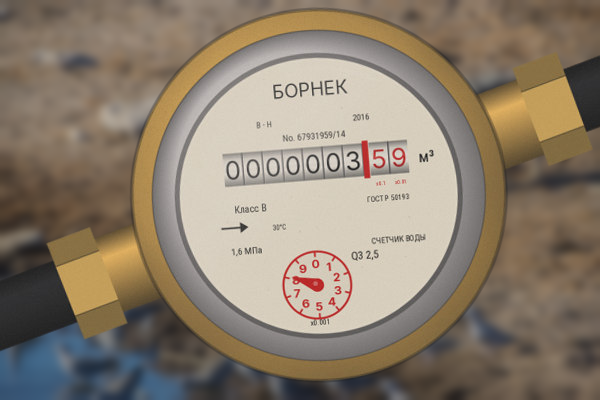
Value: 3.598 m³
